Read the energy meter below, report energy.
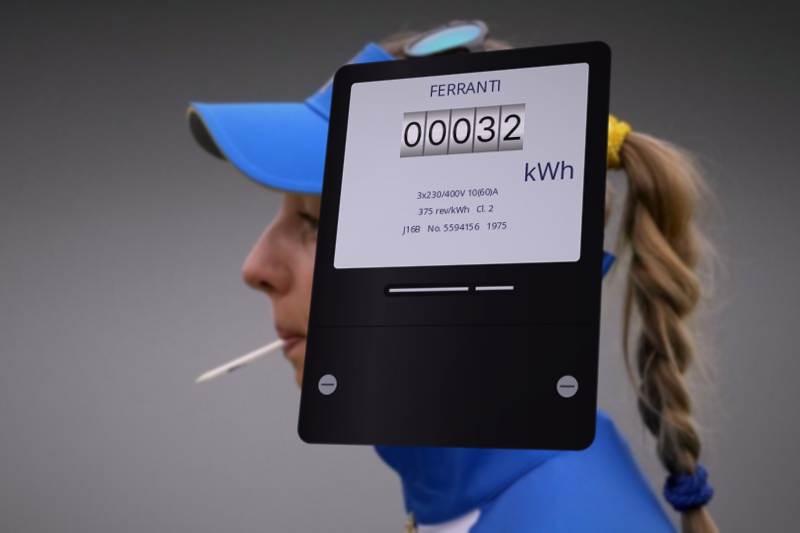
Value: 32 kWh
